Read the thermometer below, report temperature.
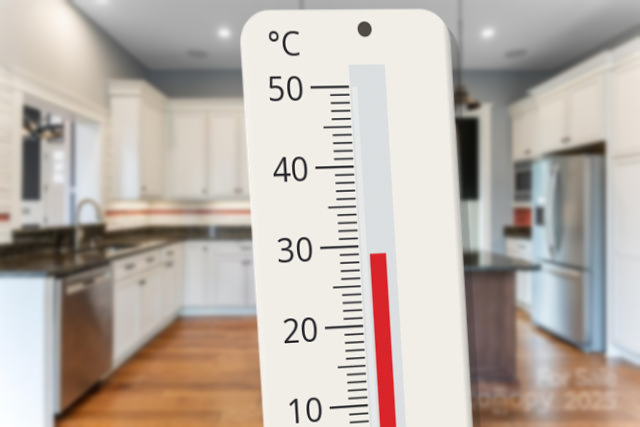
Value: 29 °C
